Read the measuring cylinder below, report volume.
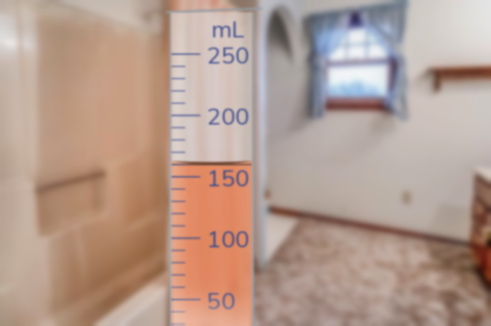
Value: 160 mL
